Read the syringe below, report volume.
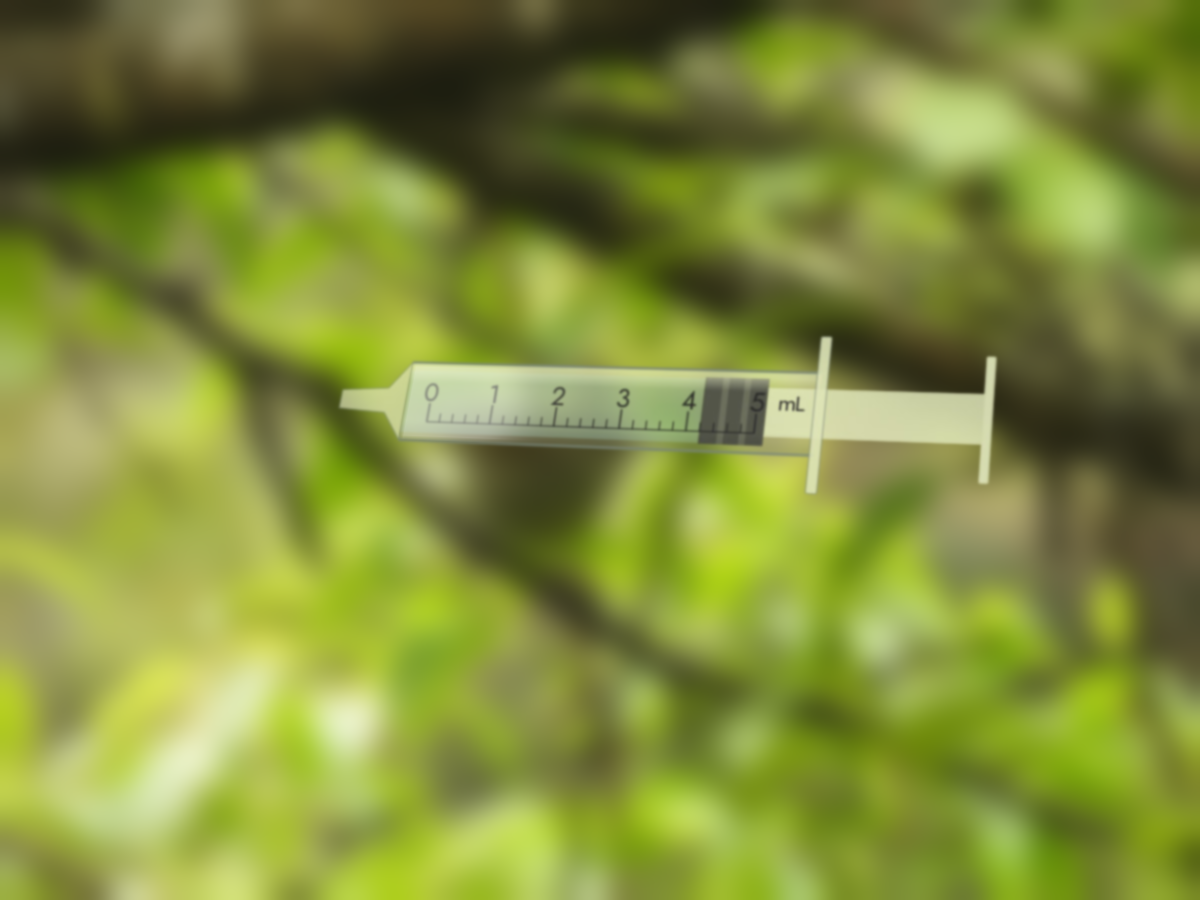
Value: 4.2 mL
